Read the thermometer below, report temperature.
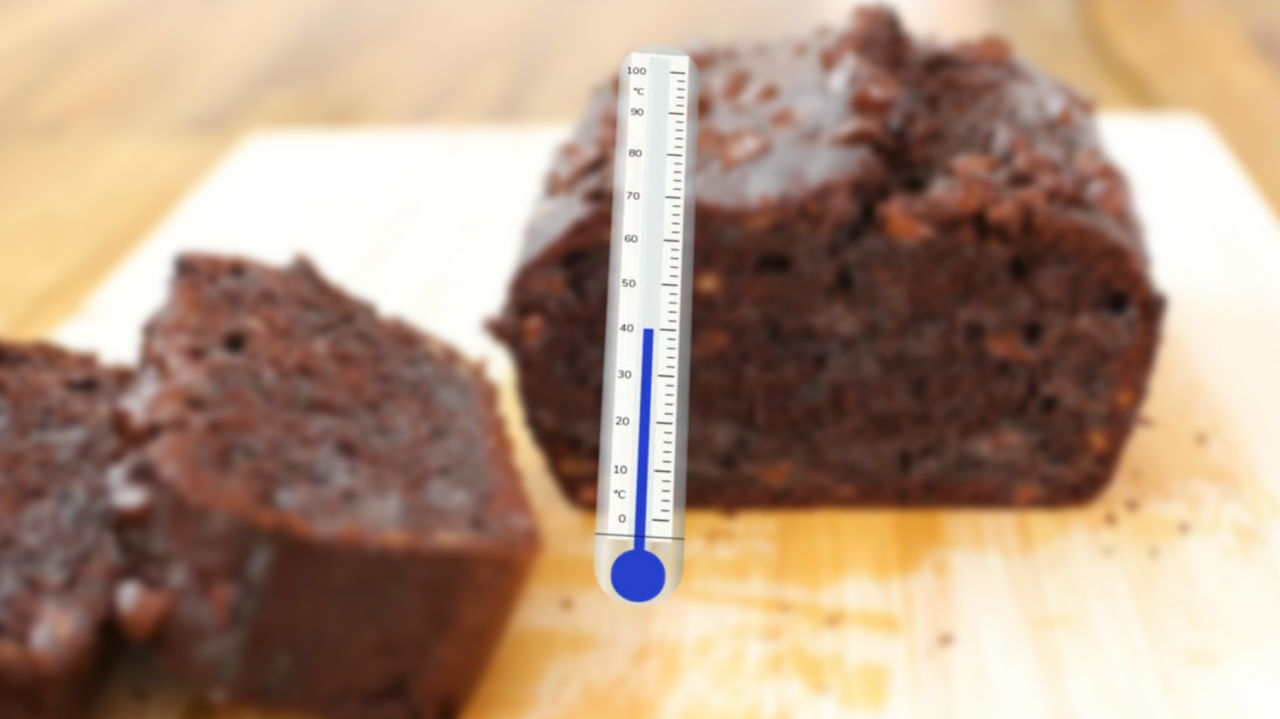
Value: 40 °C
